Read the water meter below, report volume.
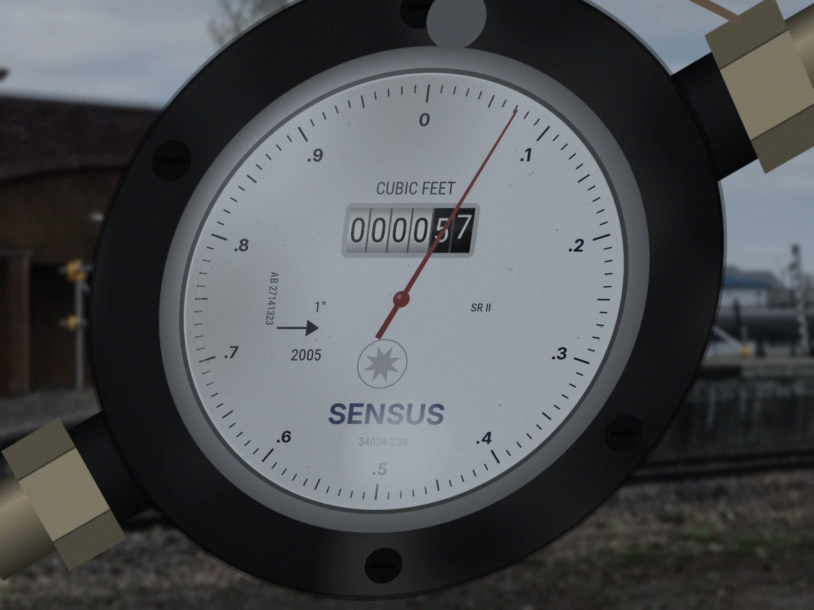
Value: 57.07 ft³
